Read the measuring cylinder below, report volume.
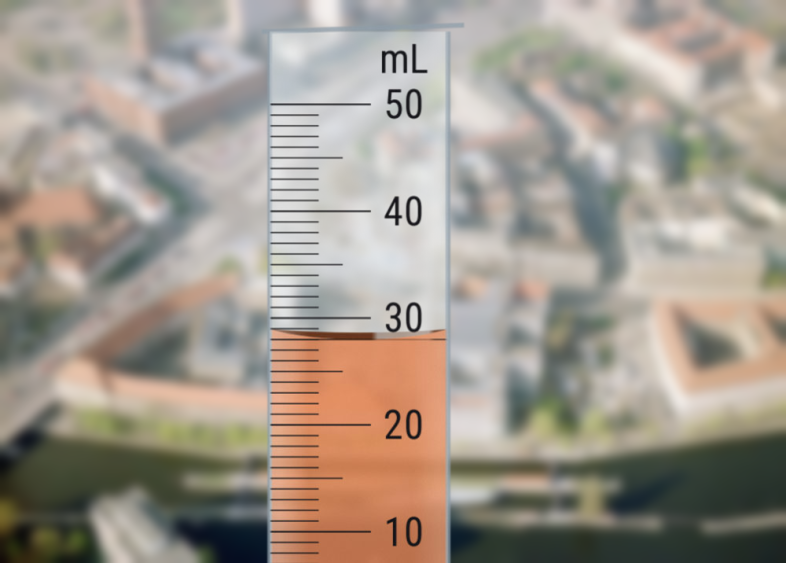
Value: 28 mL
